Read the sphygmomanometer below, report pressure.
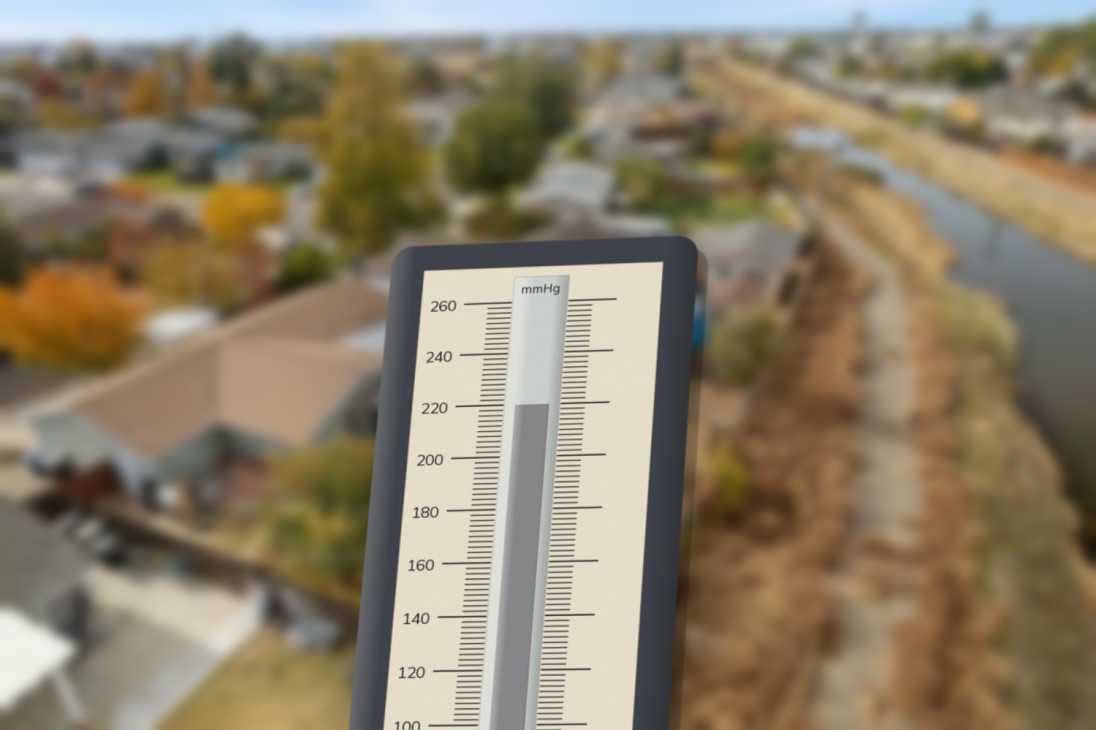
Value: 220 mmHg
